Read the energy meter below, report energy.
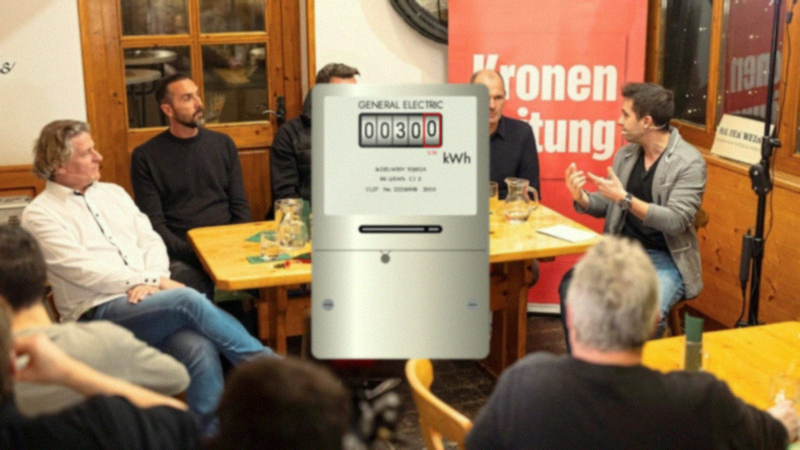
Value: 30.0 kWh
